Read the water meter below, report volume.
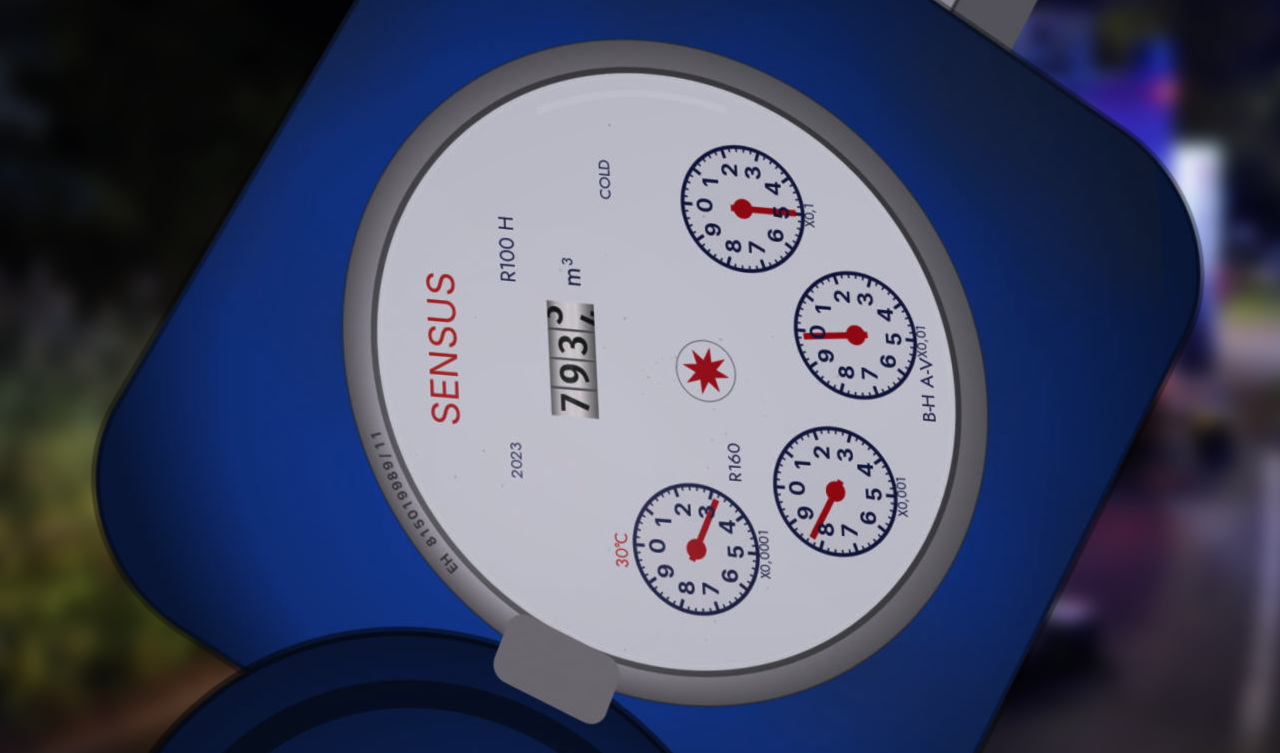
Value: 7933.4983 m³
